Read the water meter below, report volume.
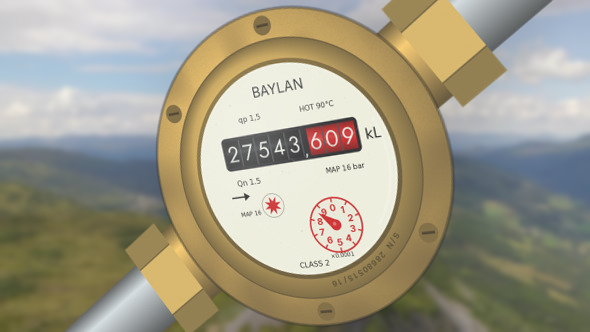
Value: 27543.6098 kL
